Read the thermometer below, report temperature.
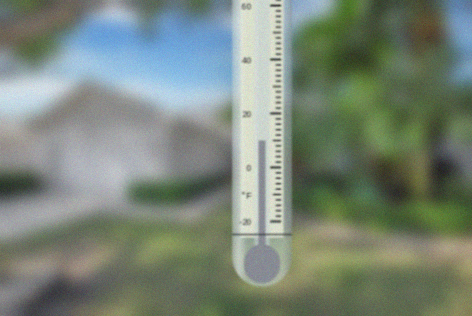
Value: 10 °F
